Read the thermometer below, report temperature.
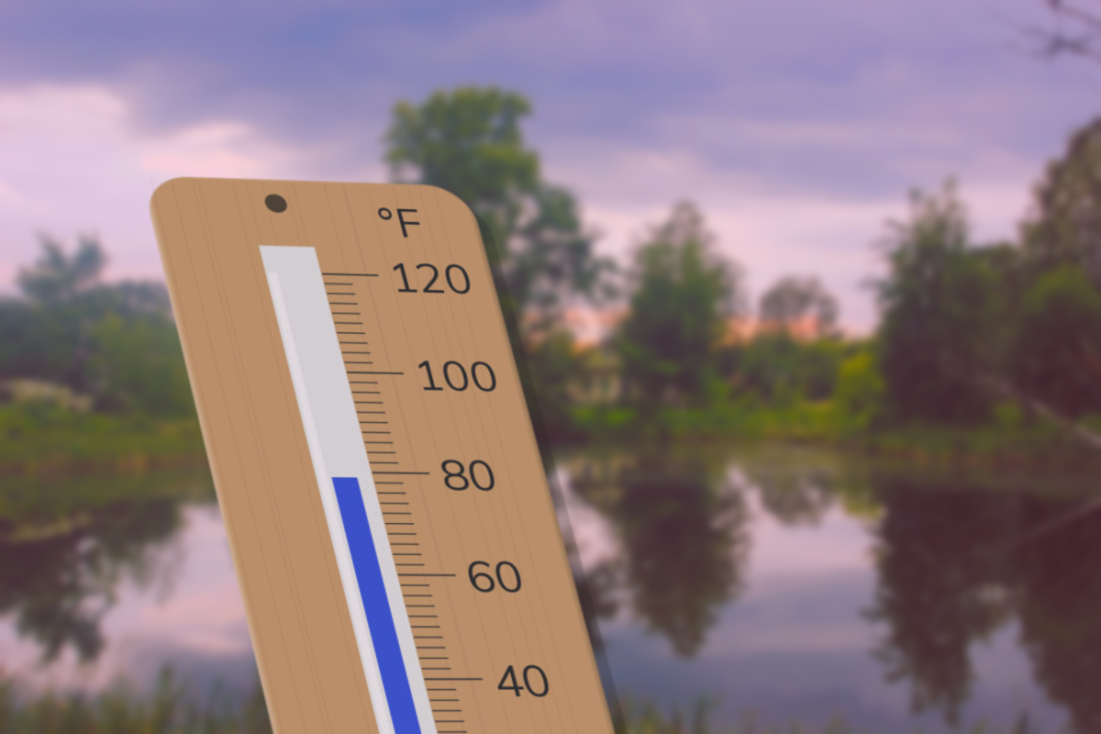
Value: 79 °F
